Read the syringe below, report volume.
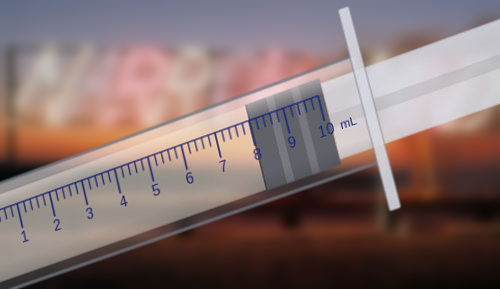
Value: 8 mL
